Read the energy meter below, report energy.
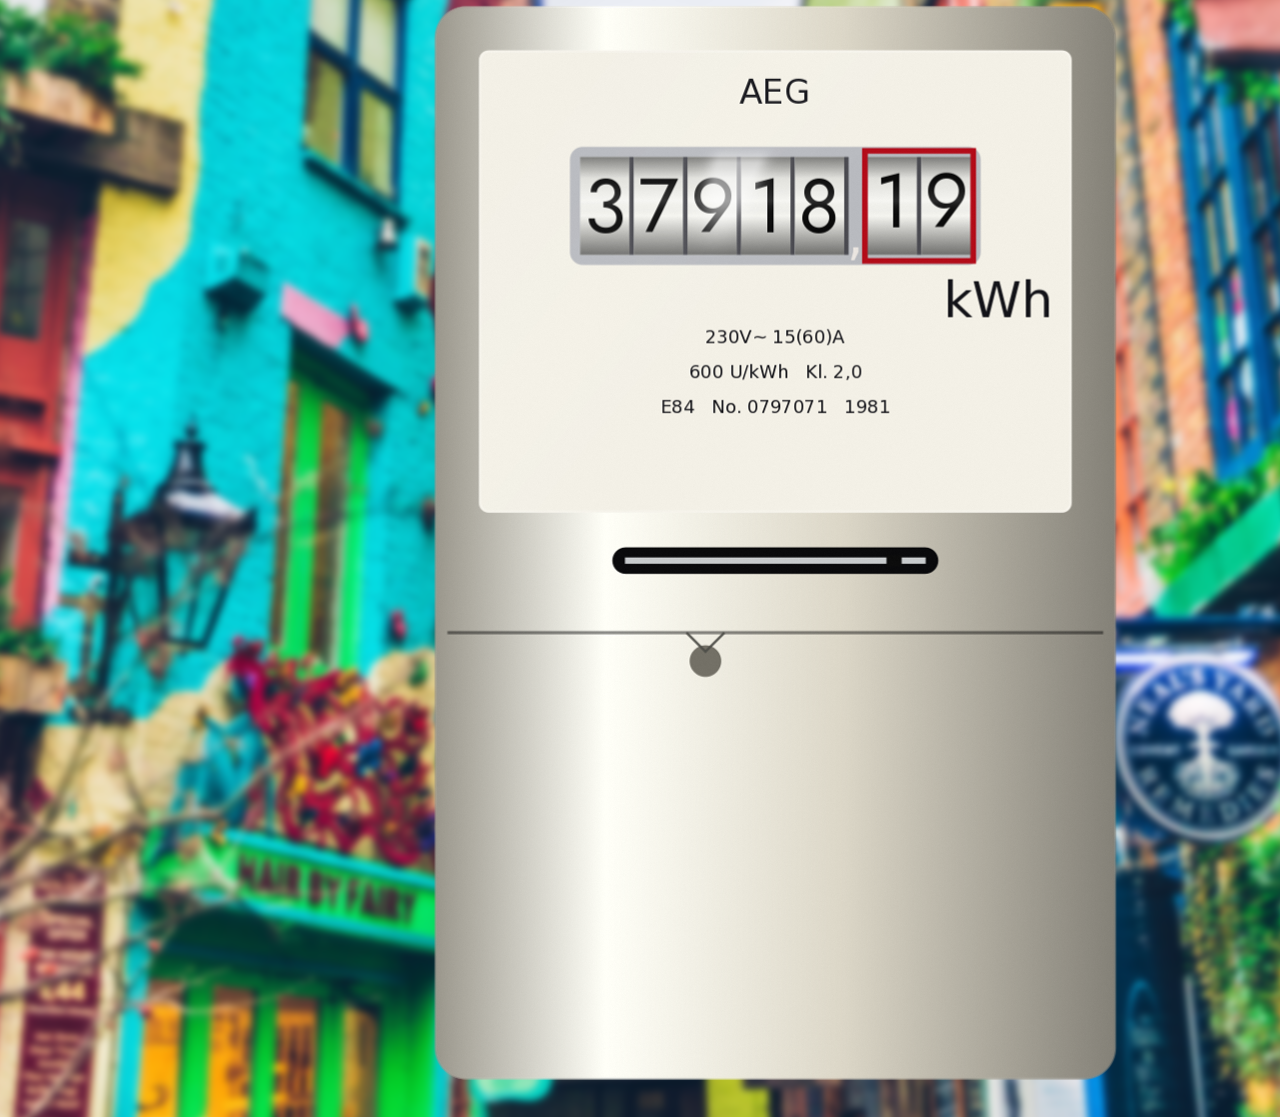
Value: 37918.19 kWh
